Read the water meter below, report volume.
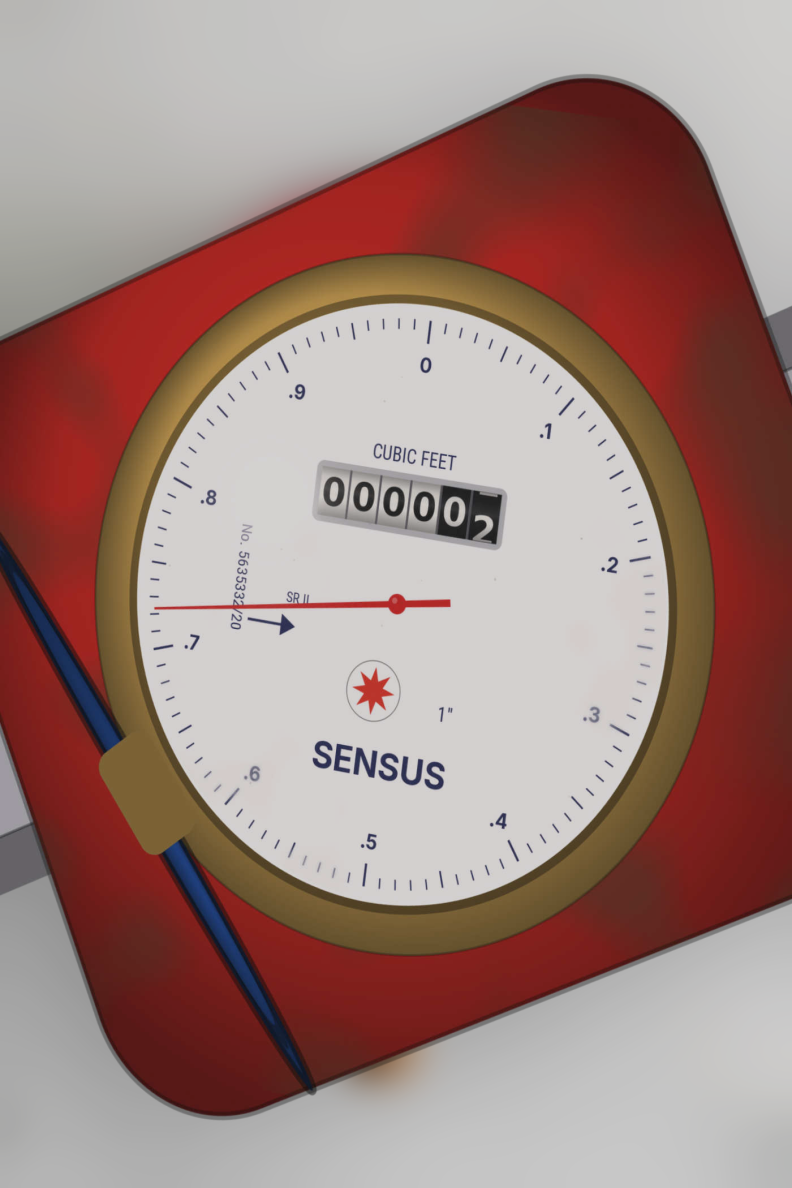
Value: 1.72 ft³
